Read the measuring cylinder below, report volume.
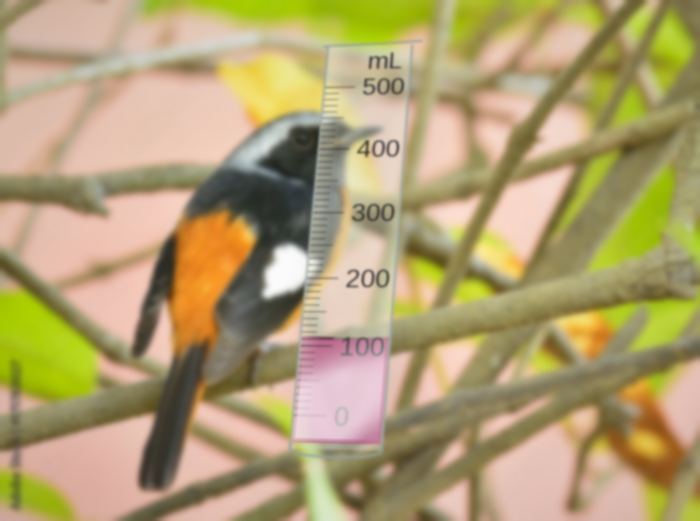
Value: 110 mL
